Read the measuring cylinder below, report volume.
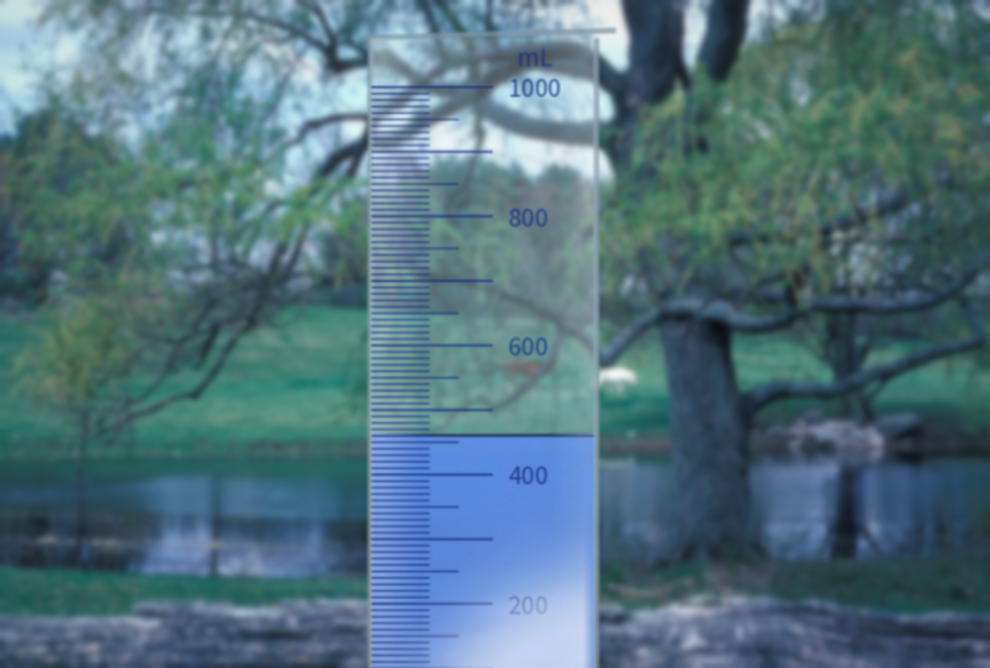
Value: 460 mL
